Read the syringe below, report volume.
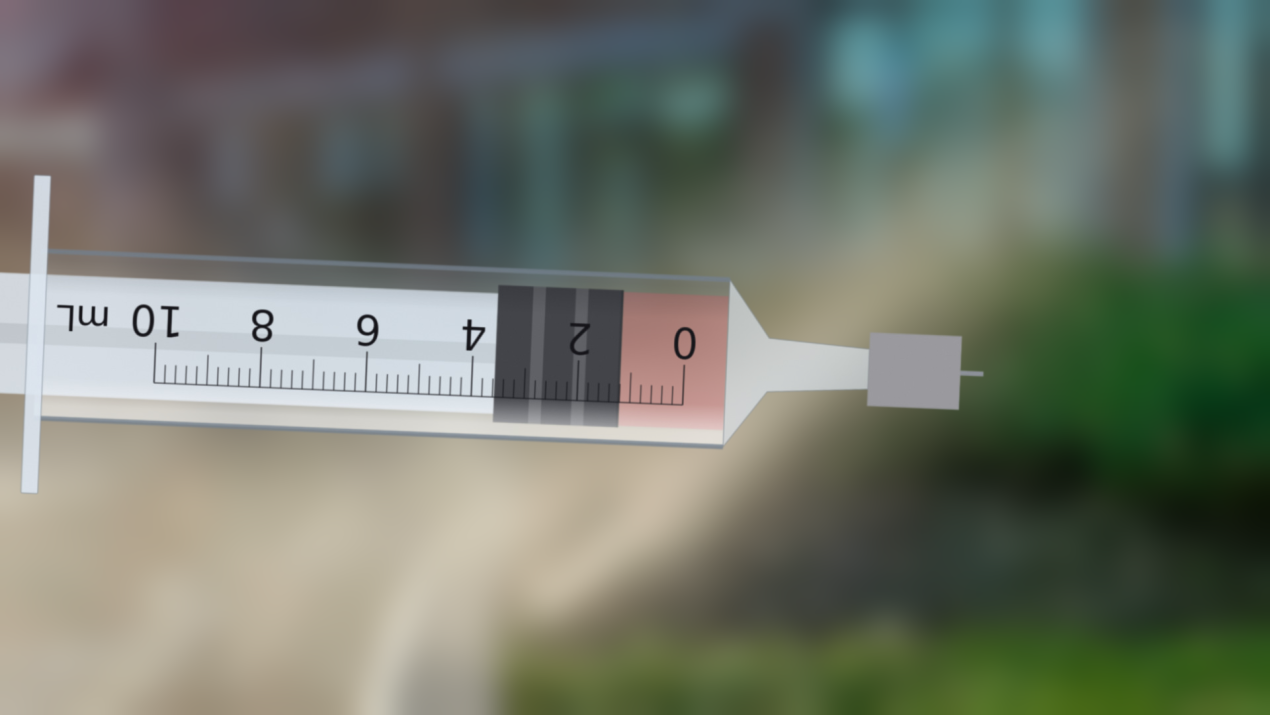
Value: 1.2 mL
